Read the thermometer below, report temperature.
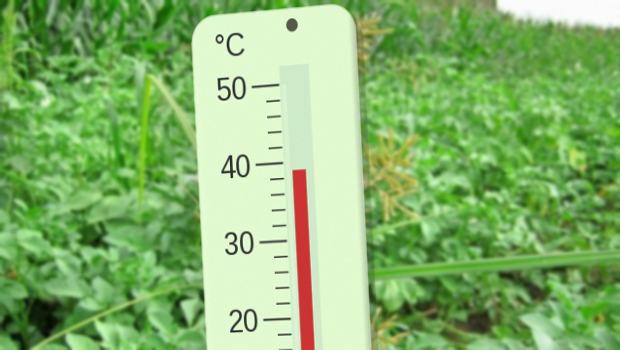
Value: 39 °C
